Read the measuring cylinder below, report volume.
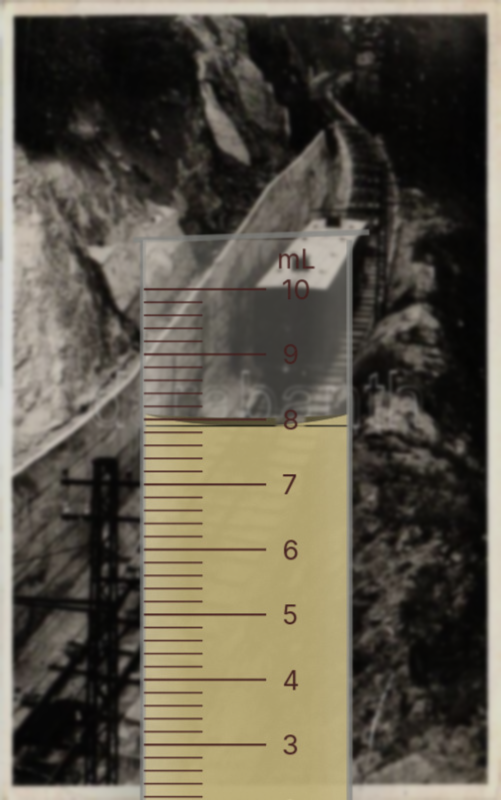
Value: 7.9 mL
